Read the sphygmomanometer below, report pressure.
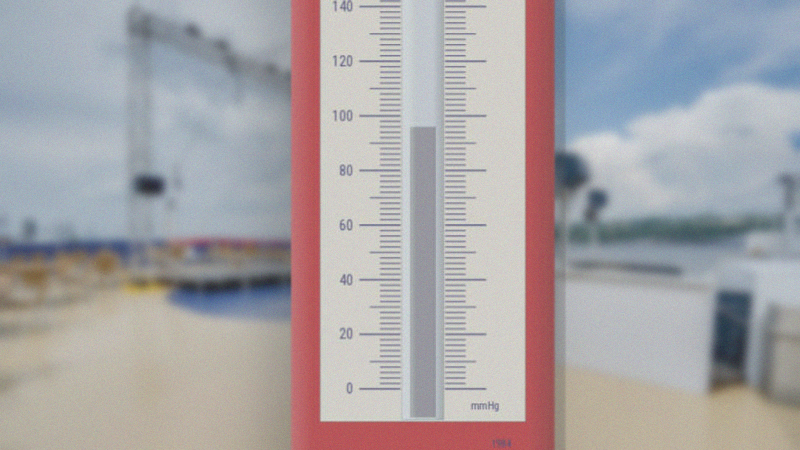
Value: 96 mmHg
